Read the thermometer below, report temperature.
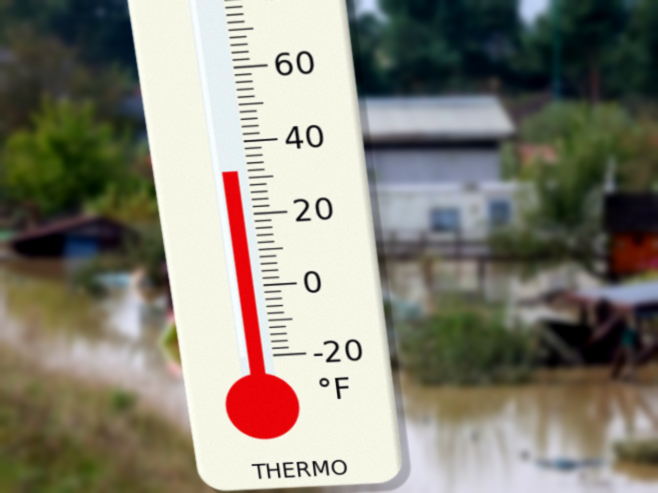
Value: 32 °F
